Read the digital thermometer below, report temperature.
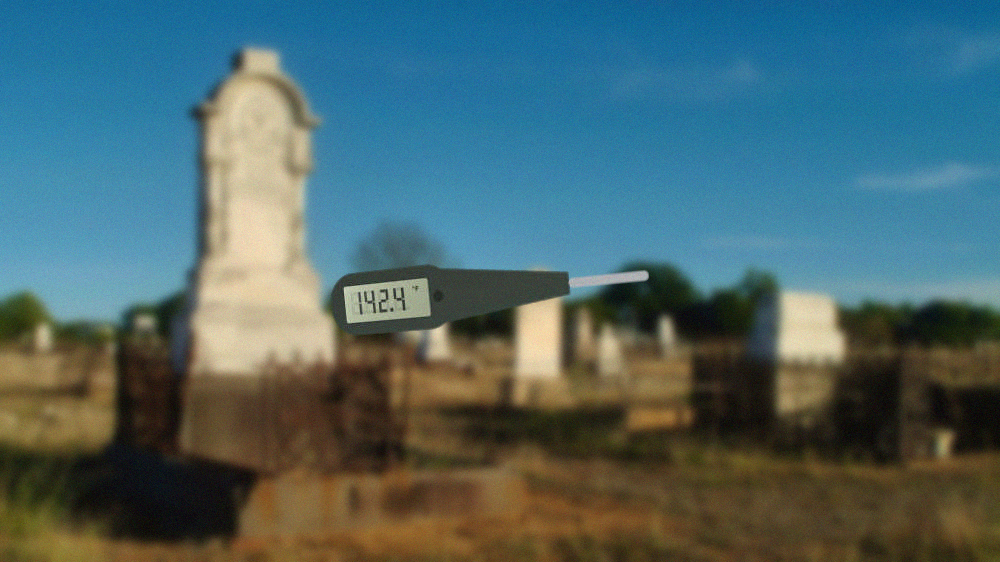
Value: 142.4 °F
